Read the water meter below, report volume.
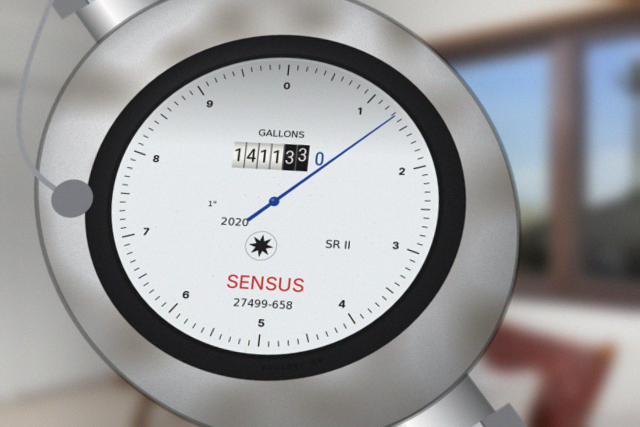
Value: 1411331.3 gal
